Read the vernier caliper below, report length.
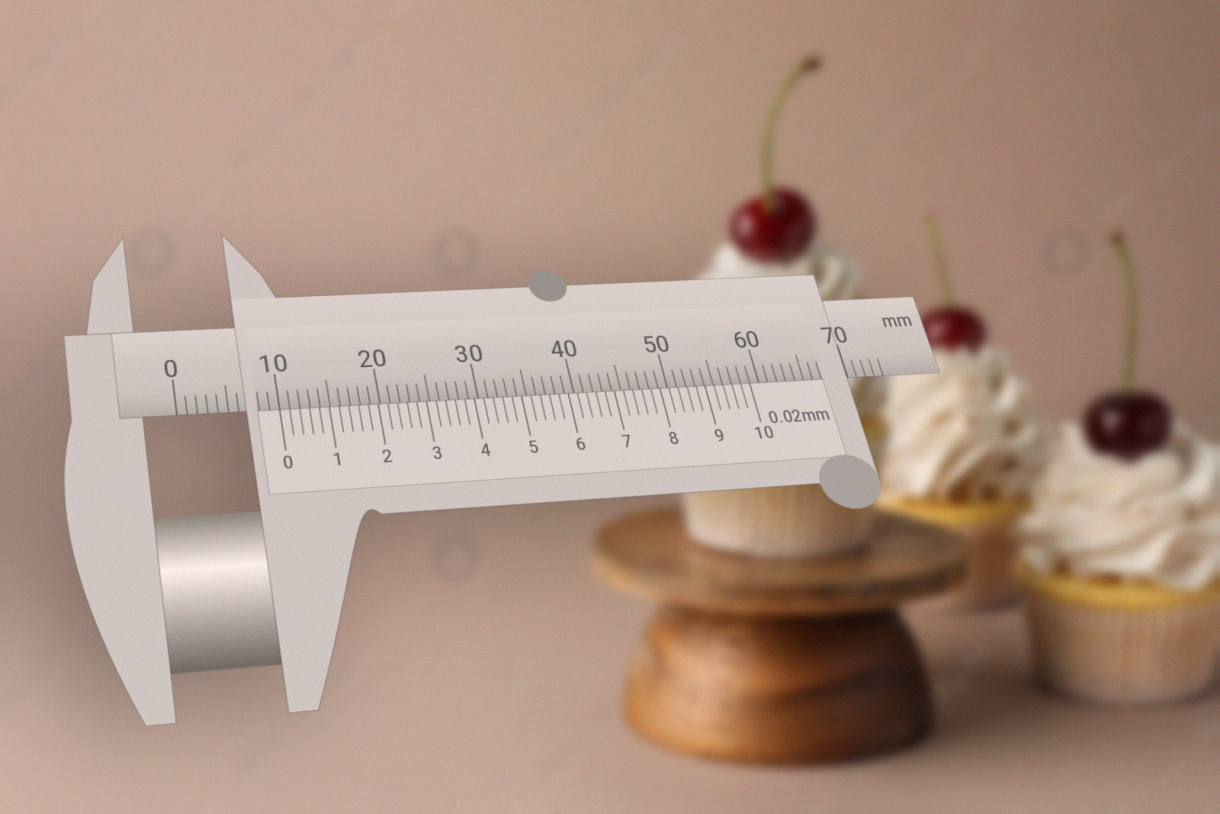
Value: 10.0 mm
